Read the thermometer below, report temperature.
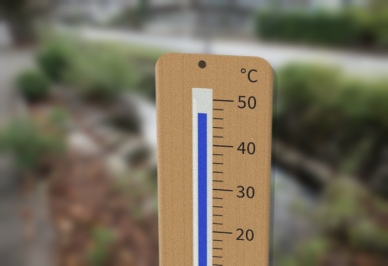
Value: 47 °C
